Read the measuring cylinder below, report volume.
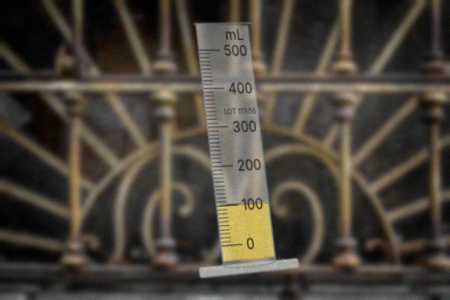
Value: 100 mL
